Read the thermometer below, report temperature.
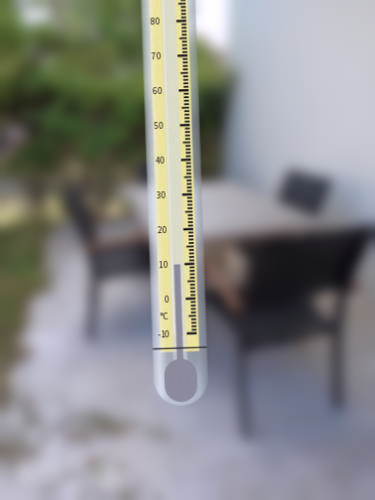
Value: 10 °C
